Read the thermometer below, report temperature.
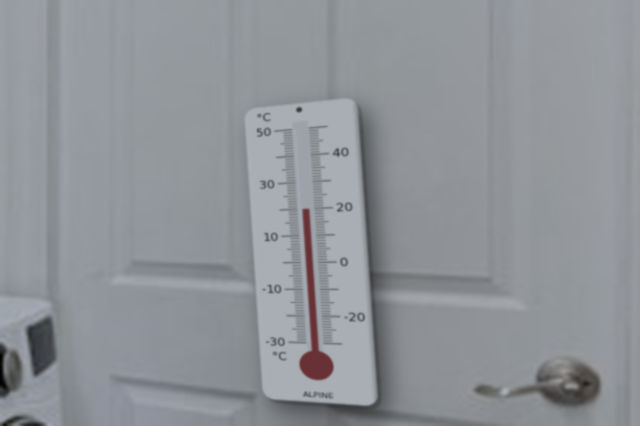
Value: 20 °C
